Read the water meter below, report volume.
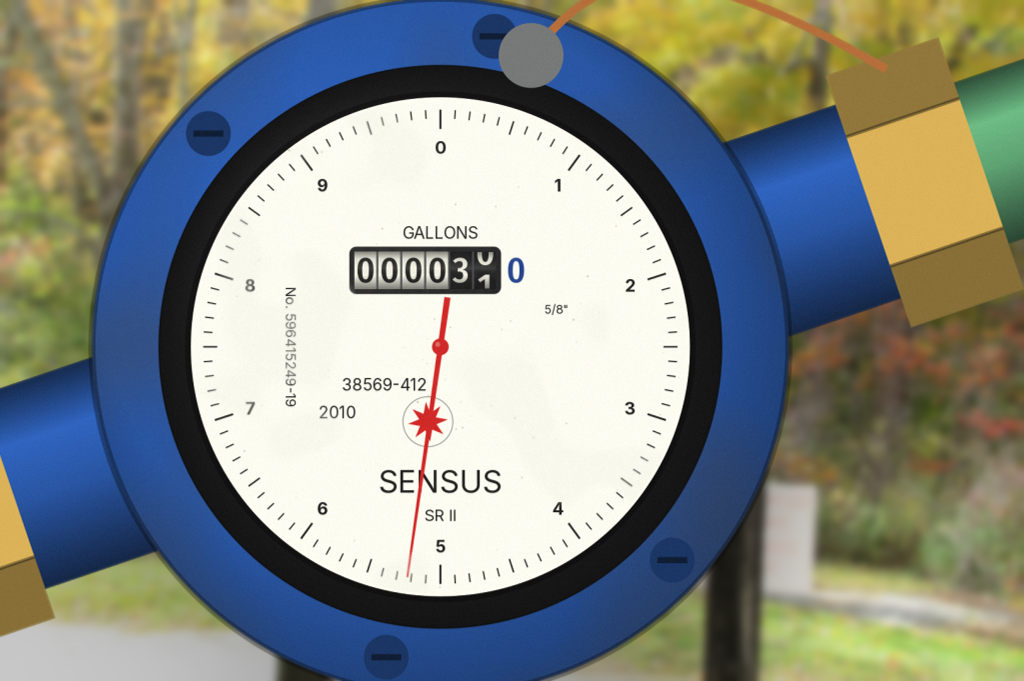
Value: 305.2 gal
